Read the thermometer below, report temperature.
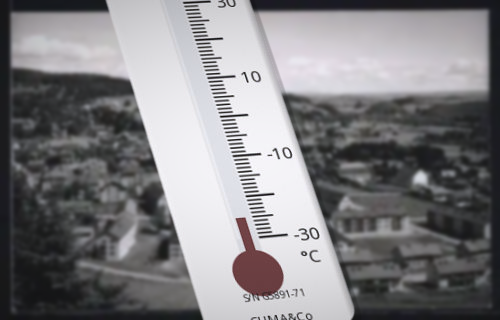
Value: -25 °C
